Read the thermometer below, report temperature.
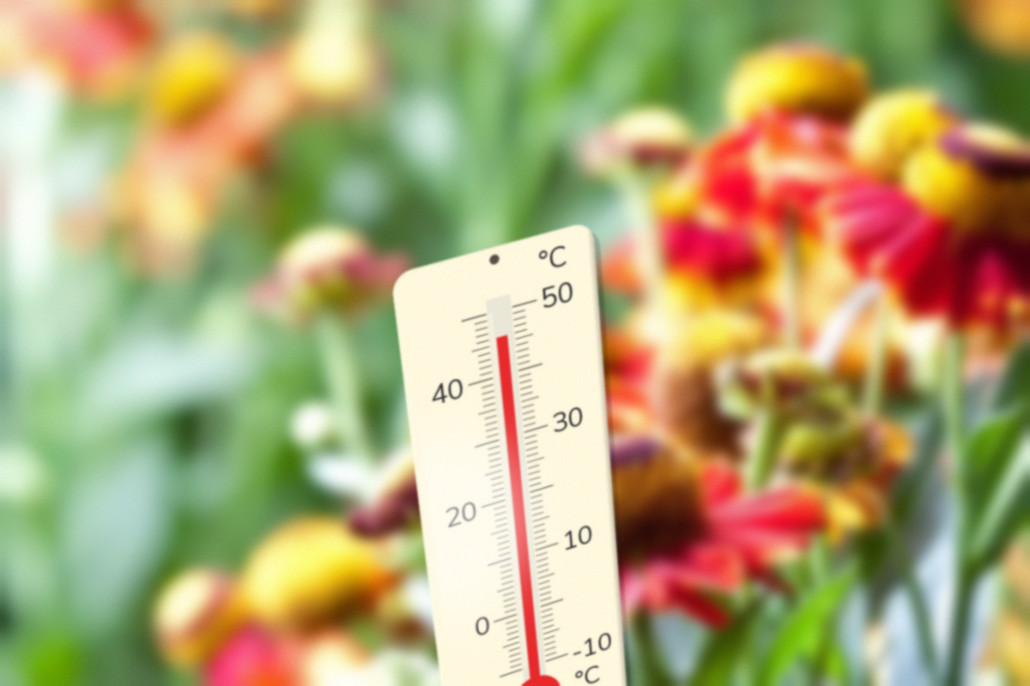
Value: 46 °C
